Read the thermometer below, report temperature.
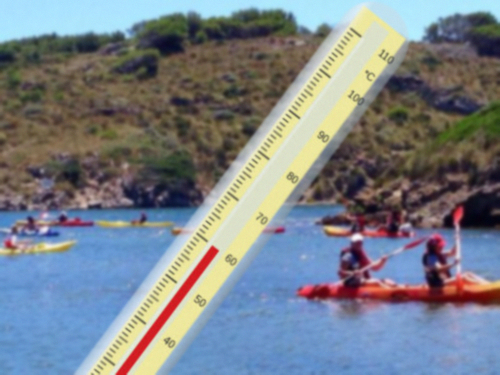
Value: 60 °C
